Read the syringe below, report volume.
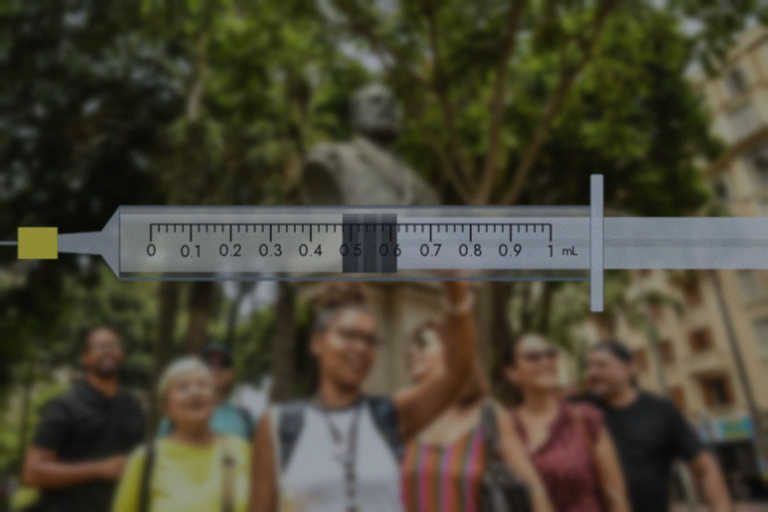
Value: 0.48 mL
